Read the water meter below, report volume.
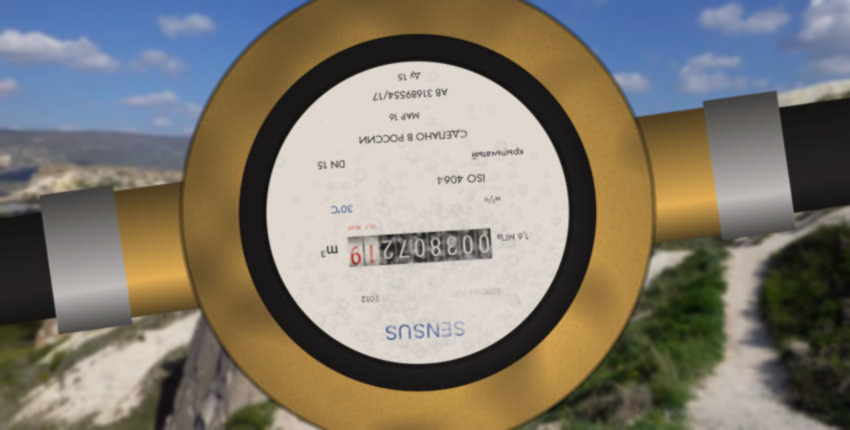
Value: 38072.19 m³
